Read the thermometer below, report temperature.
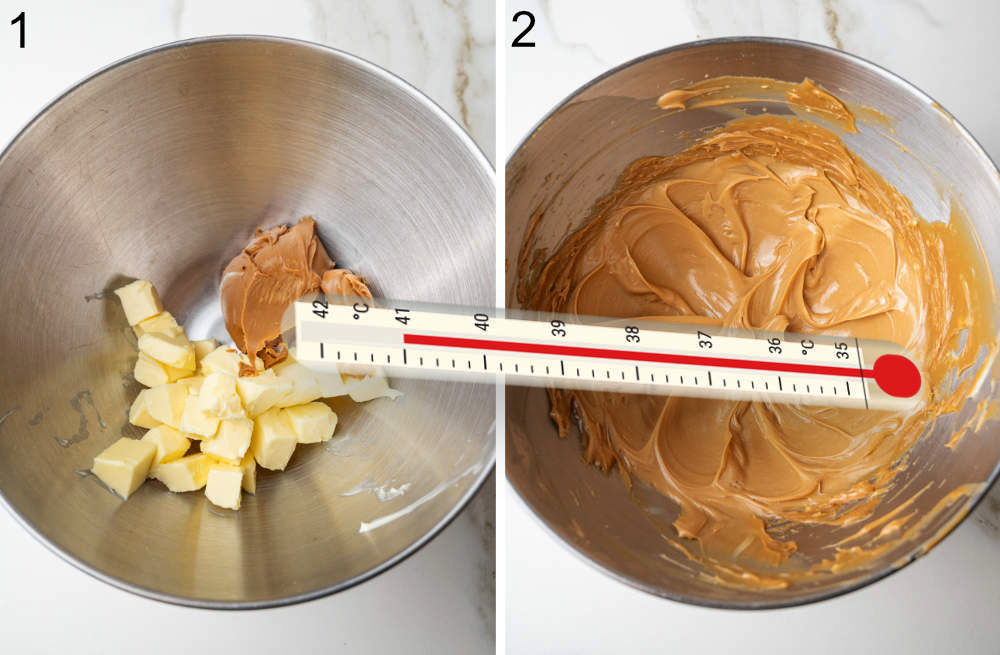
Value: 41 °C
